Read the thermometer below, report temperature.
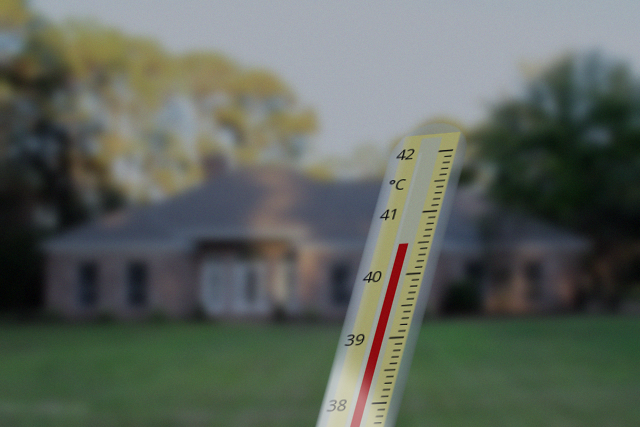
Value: 40.5 °C
